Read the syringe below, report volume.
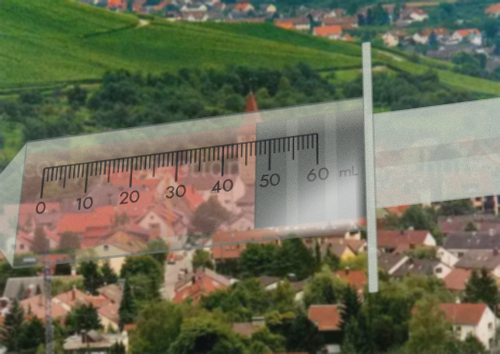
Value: 47 mL
